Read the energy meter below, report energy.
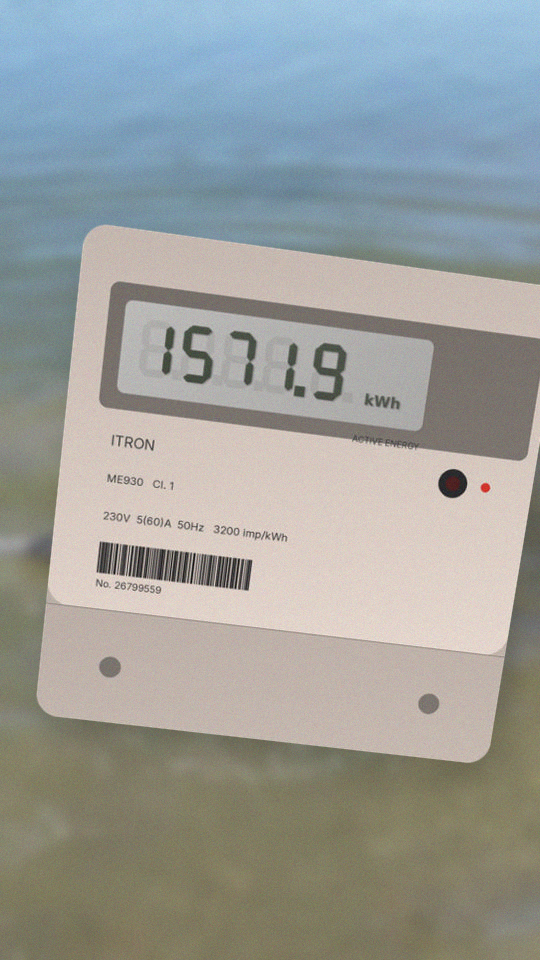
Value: 1571.9 kWh
